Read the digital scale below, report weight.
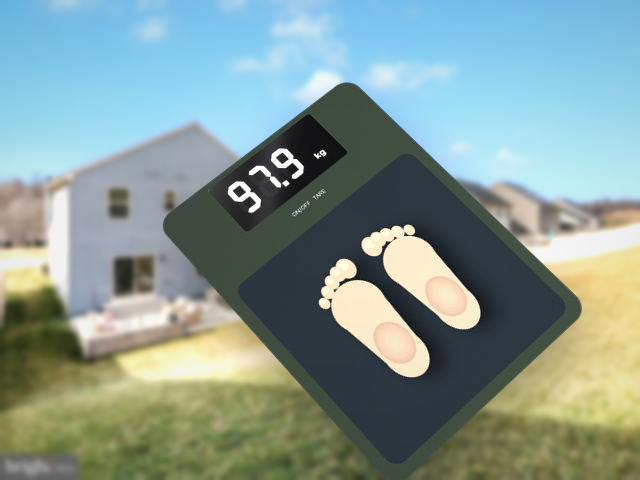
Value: 97.9 kg
